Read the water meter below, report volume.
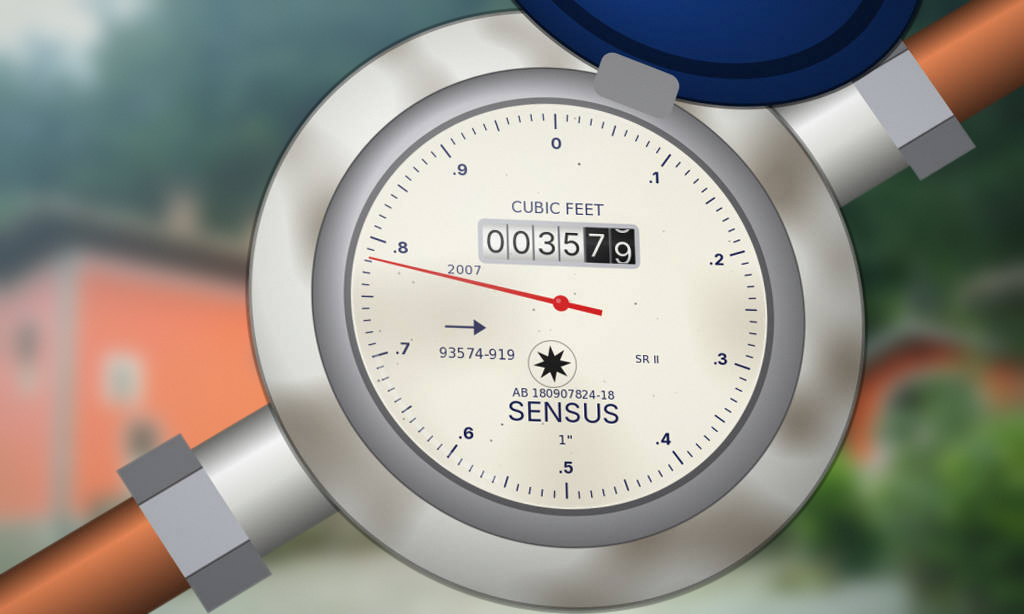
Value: 3578.78 ft³
